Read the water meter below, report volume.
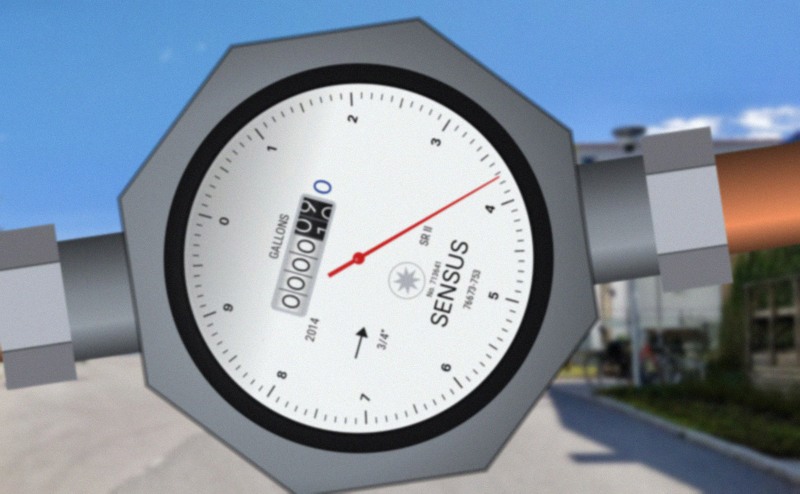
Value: 93.7 gal
